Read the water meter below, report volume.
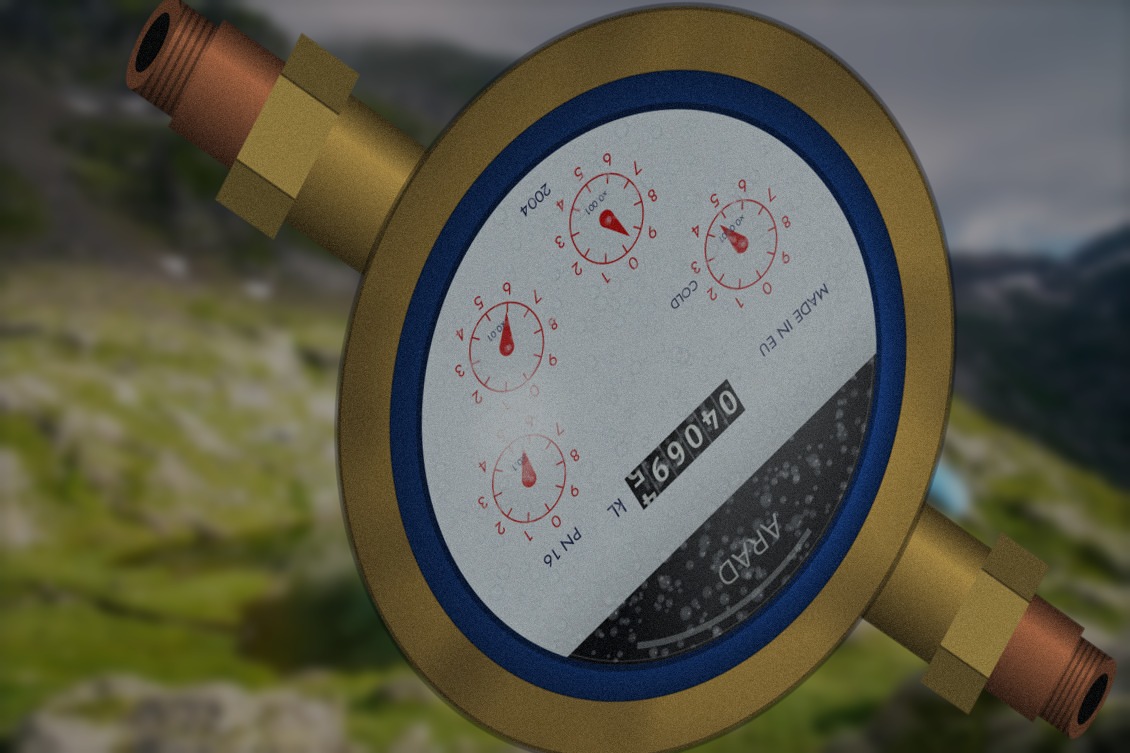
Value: 40694.5594 kL
